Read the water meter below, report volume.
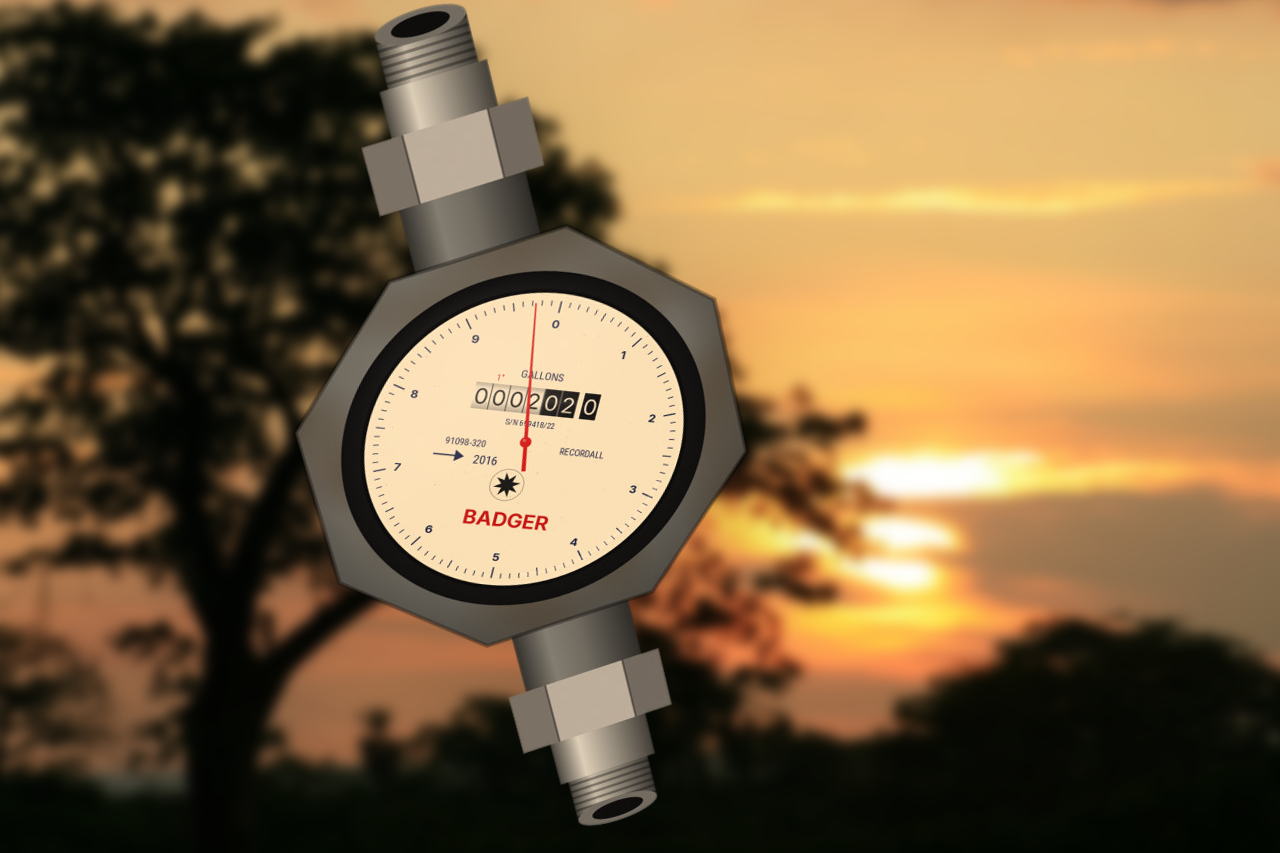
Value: 2019.7 gal
